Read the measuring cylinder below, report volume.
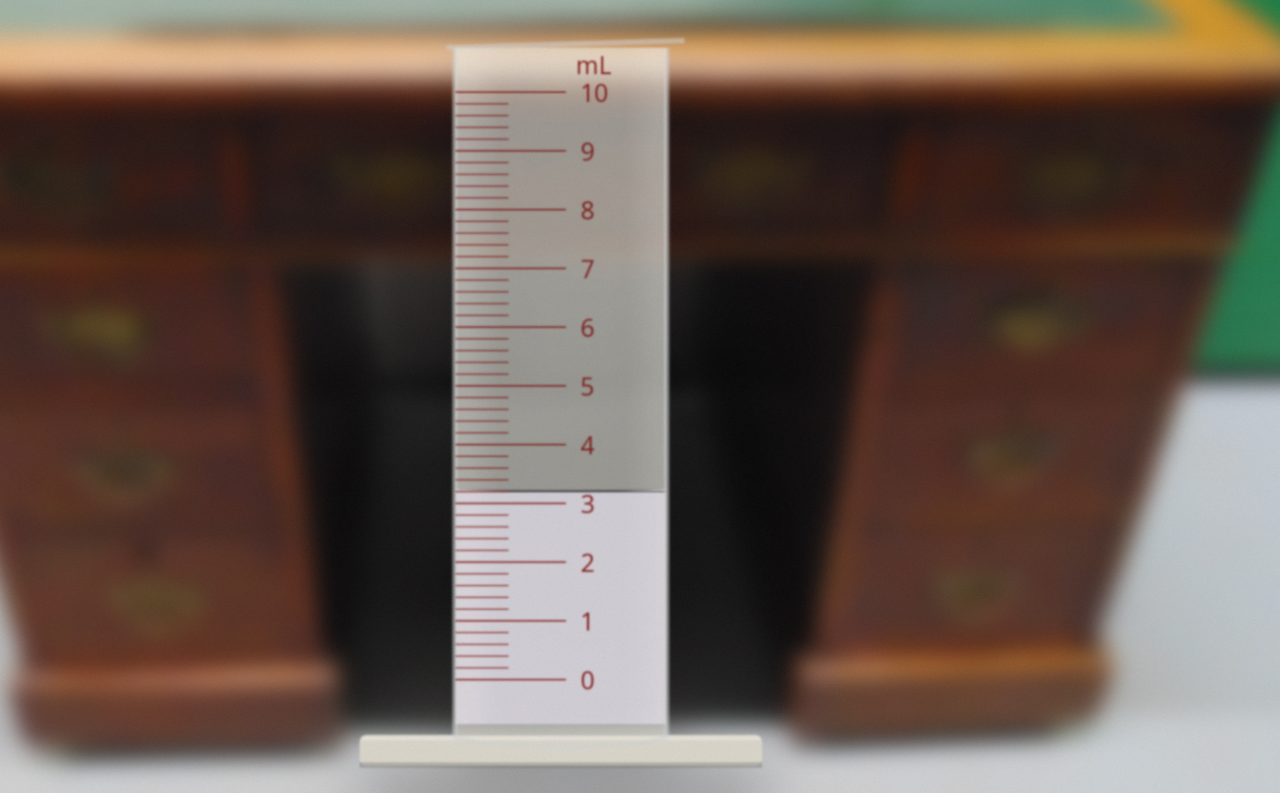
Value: 3.2 mL
